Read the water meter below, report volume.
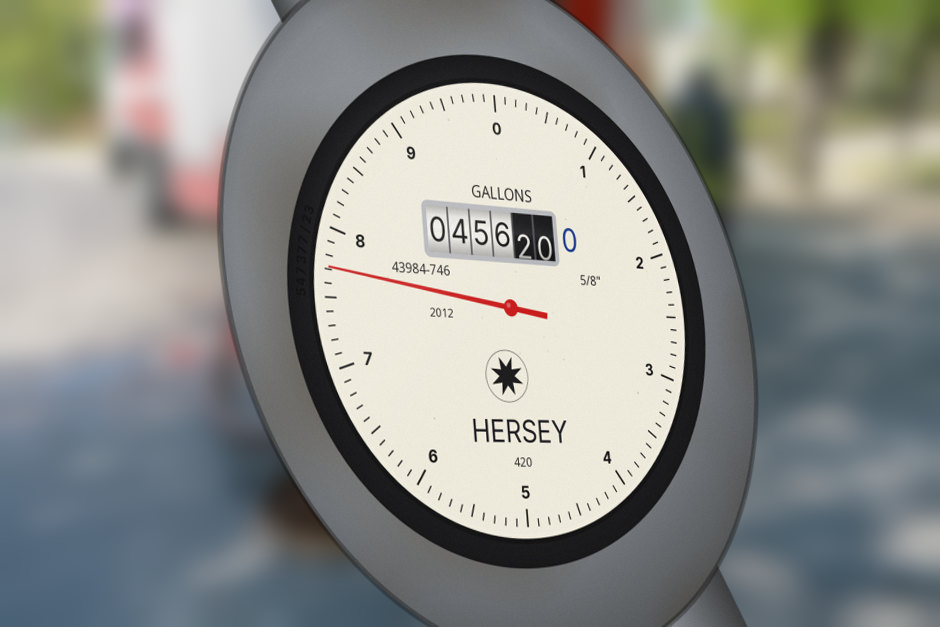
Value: 456197.7 gal
